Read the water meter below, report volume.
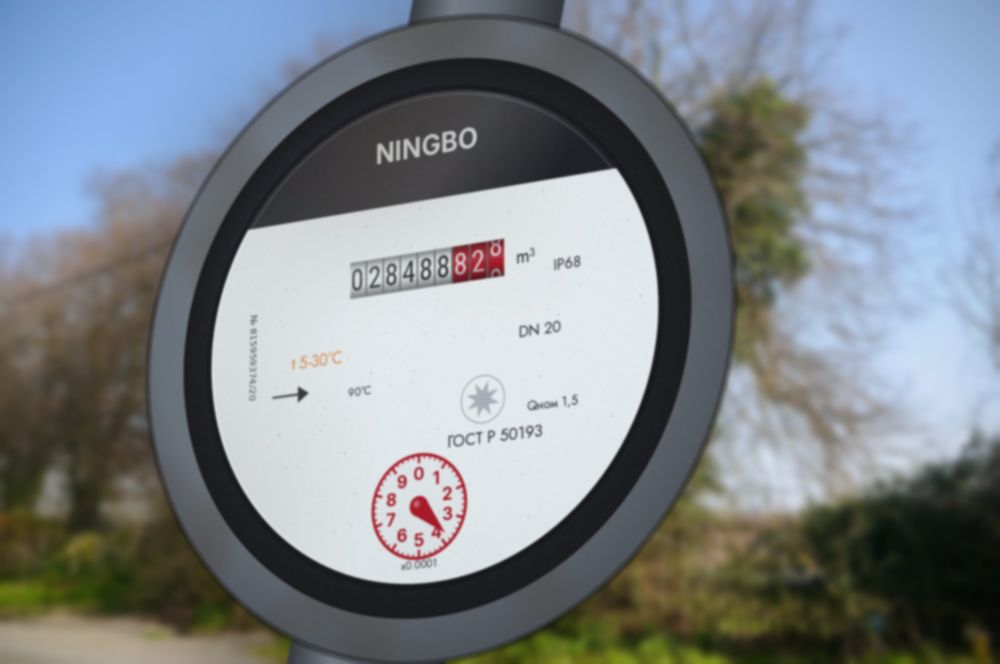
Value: 28488.8283 m³
